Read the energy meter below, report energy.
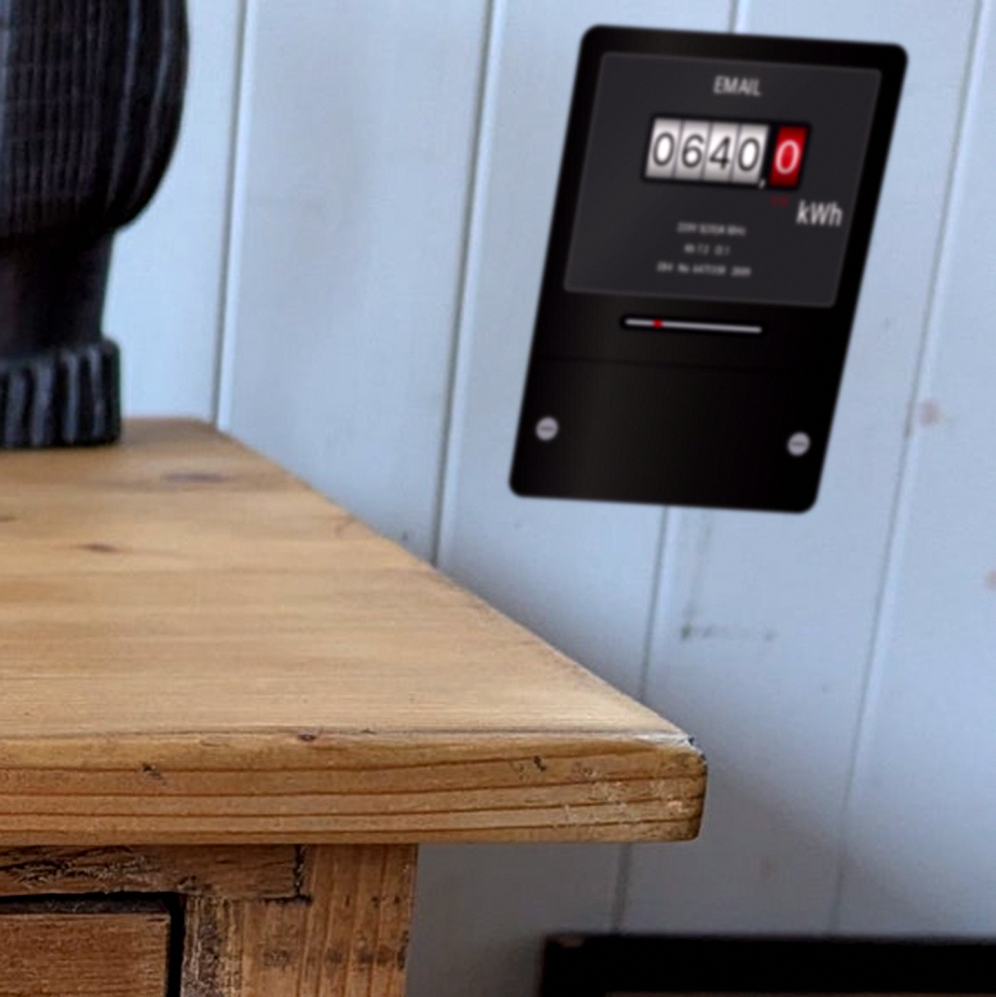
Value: 640.0 kWh
